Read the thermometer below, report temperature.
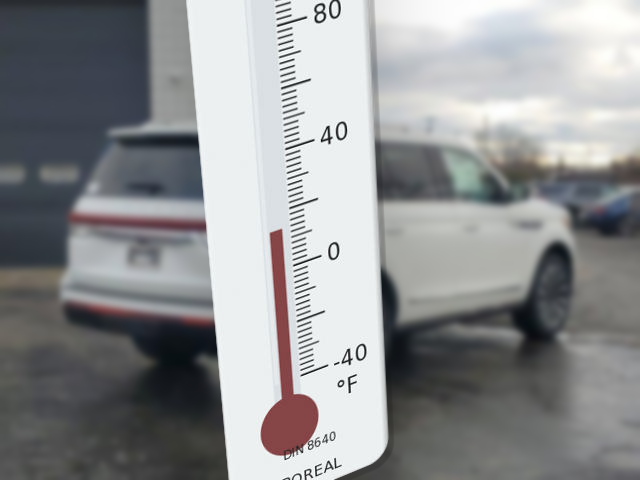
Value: 14 °F
